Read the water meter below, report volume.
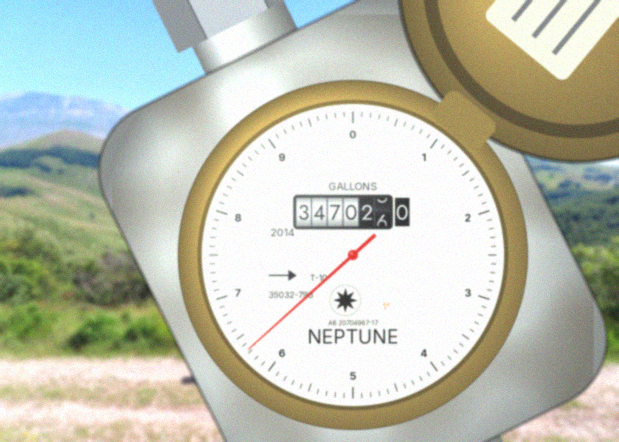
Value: 3470256.3 gal
